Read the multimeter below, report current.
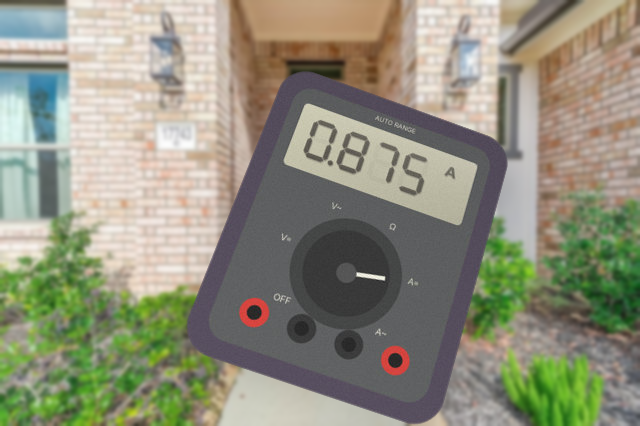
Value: 0.875 A
